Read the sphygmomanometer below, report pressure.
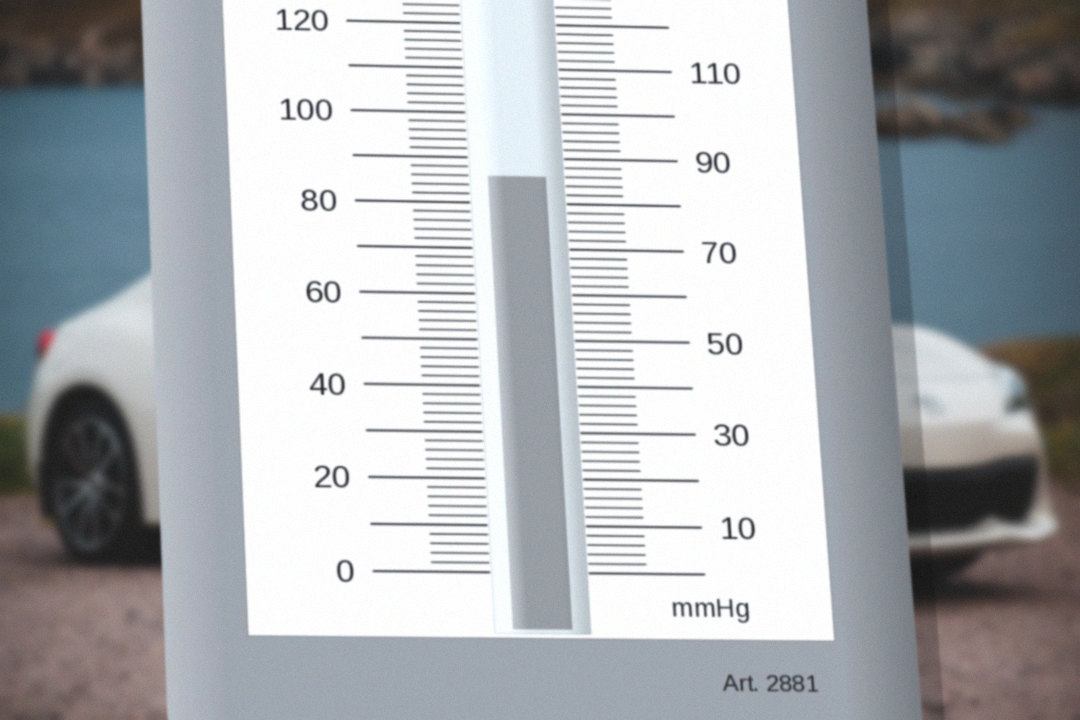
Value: 86 mmHg
